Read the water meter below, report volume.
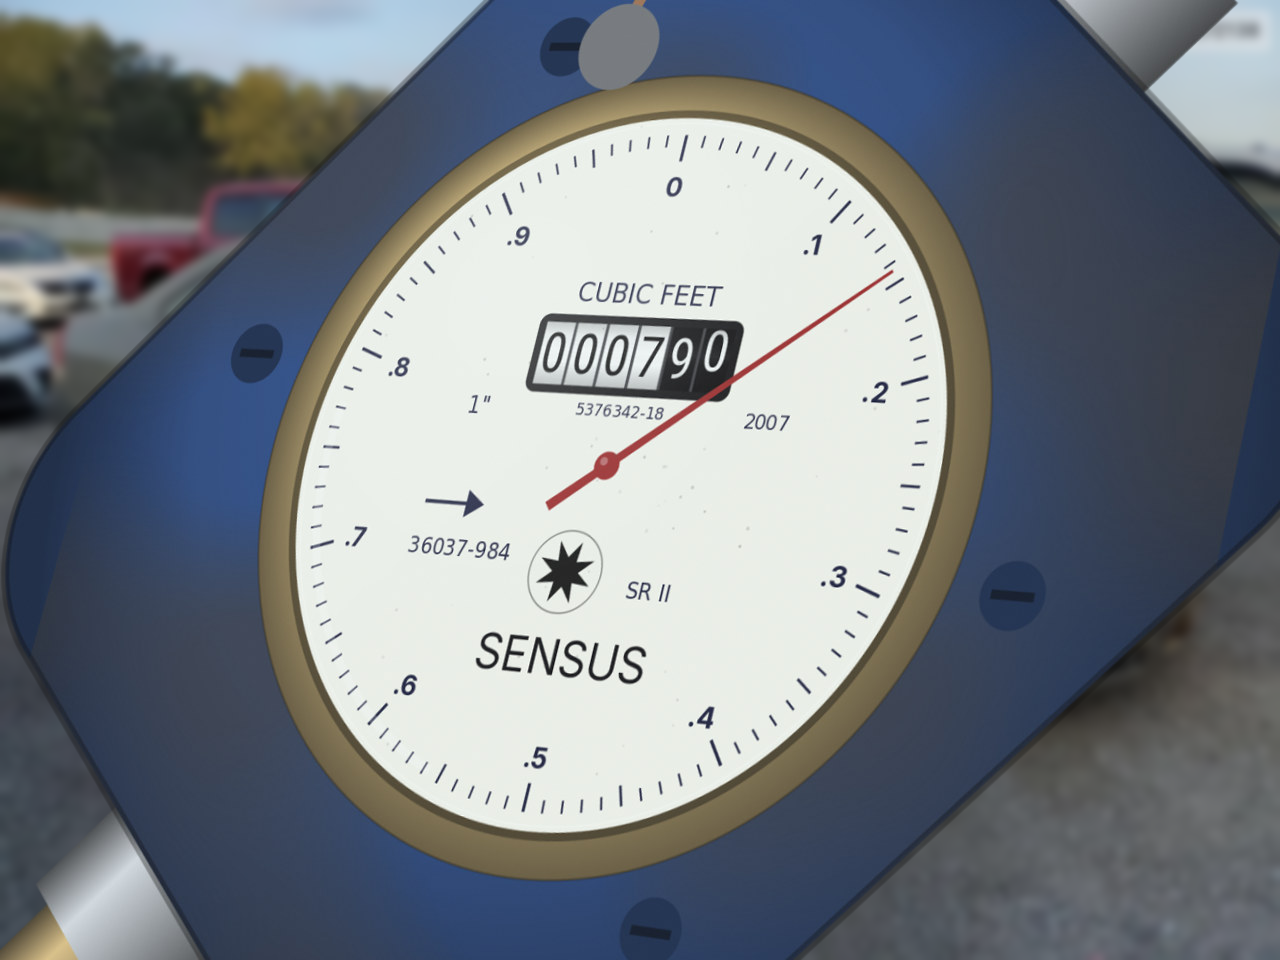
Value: 790.14 ft³
